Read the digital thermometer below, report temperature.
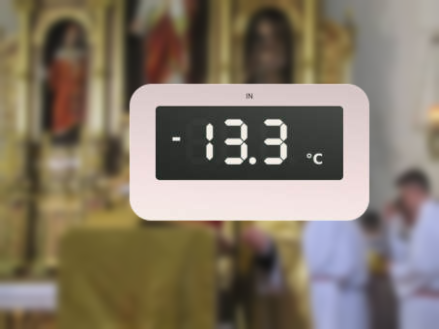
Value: -13.3 °C
